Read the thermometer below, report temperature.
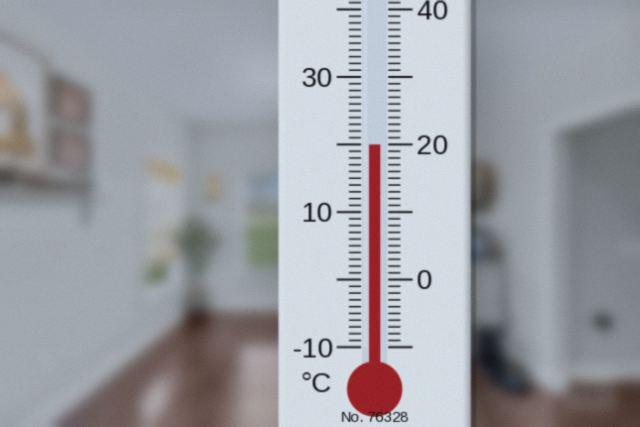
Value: 20 °C
